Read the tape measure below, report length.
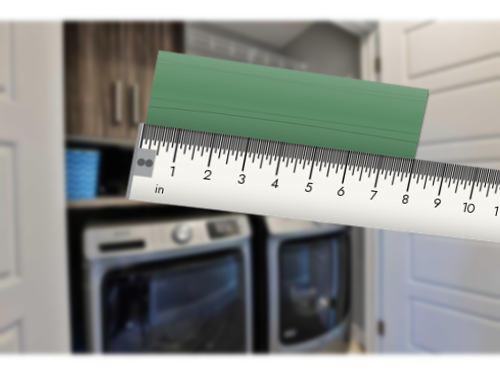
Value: 8 in
